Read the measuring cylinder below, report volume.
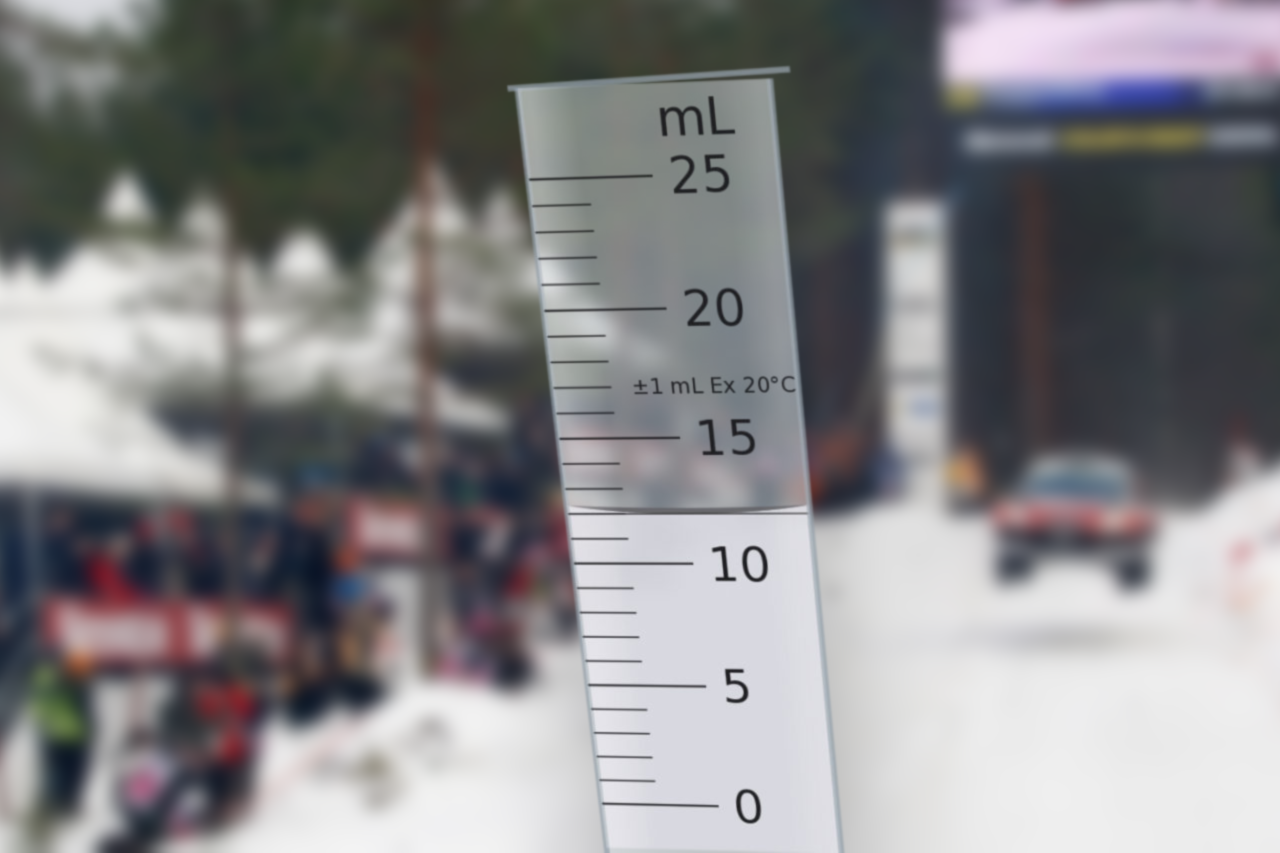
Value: 12 mL
